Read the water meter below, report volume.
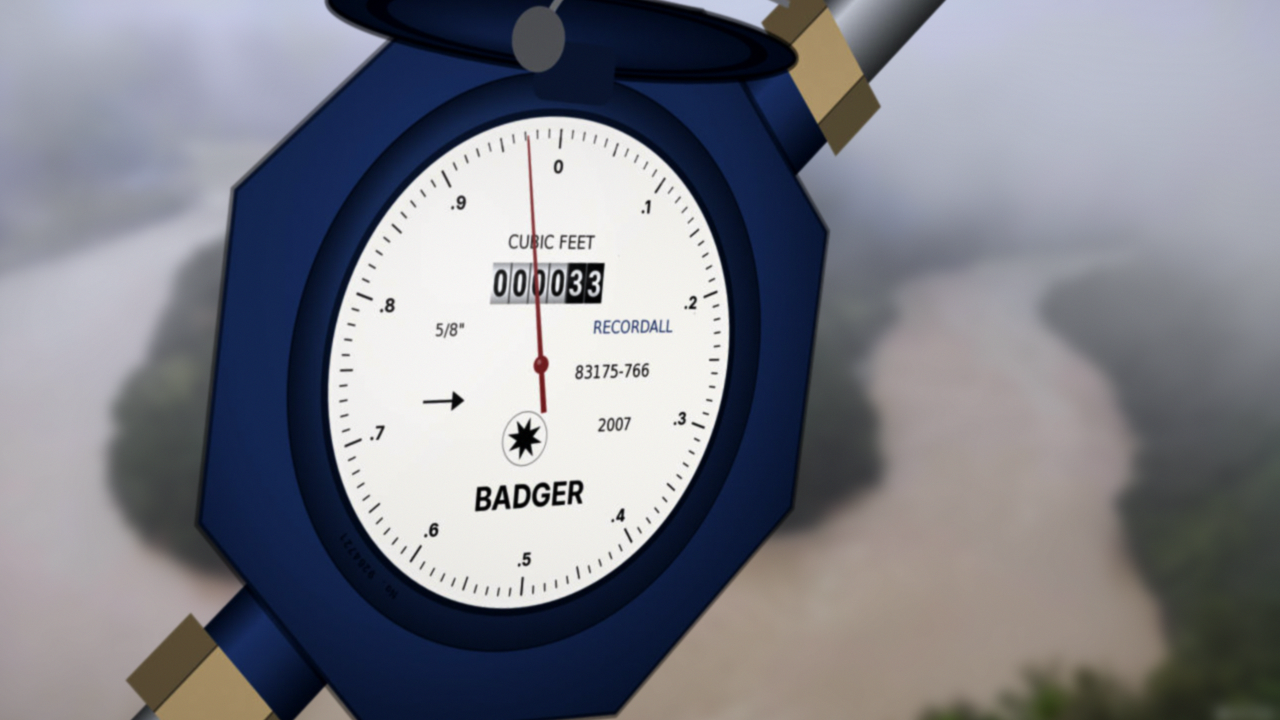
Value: 32.97 ft³
